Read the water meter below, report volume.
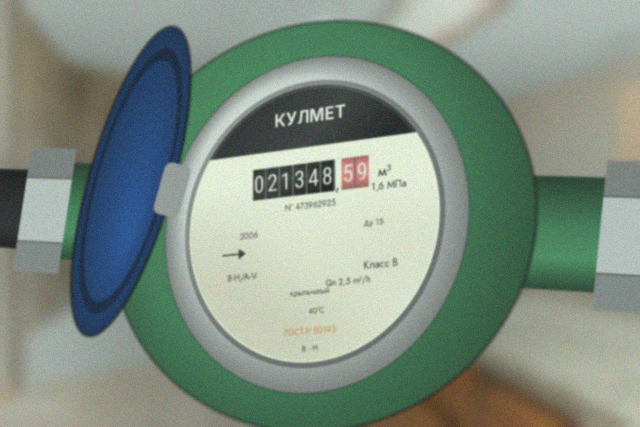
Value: 21348.59 m³
